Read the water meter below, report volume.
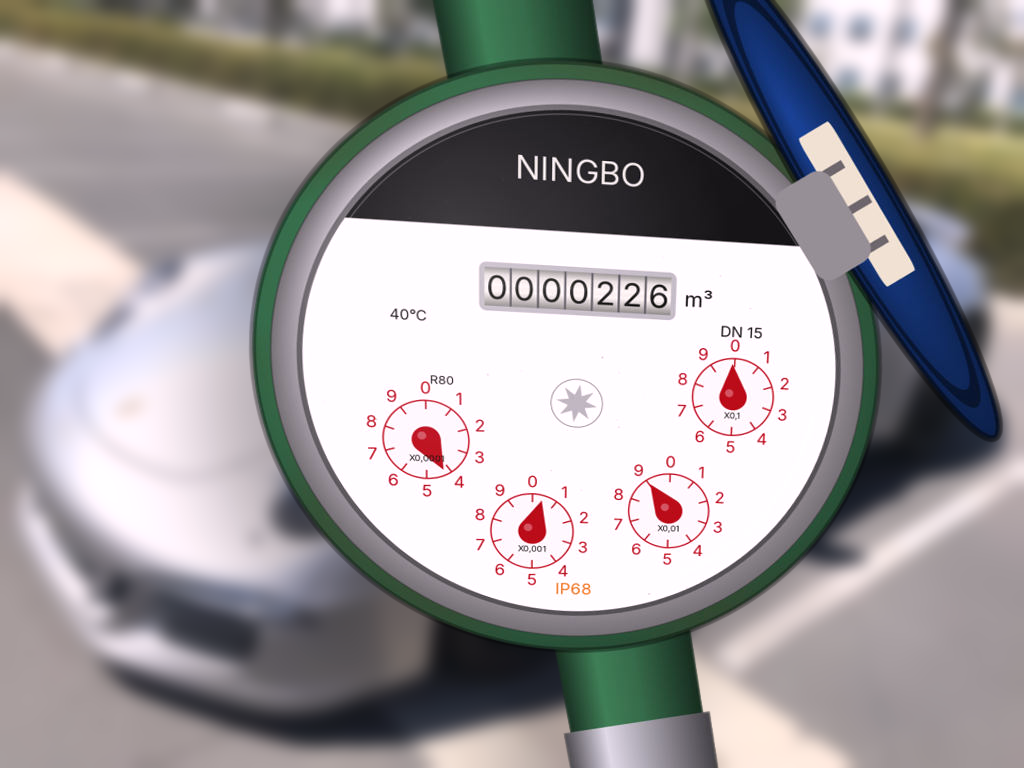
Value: 225.9904 m³
